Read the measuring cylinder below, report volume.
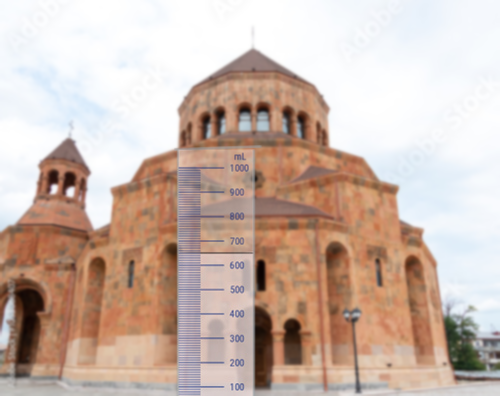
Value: 650 mL
